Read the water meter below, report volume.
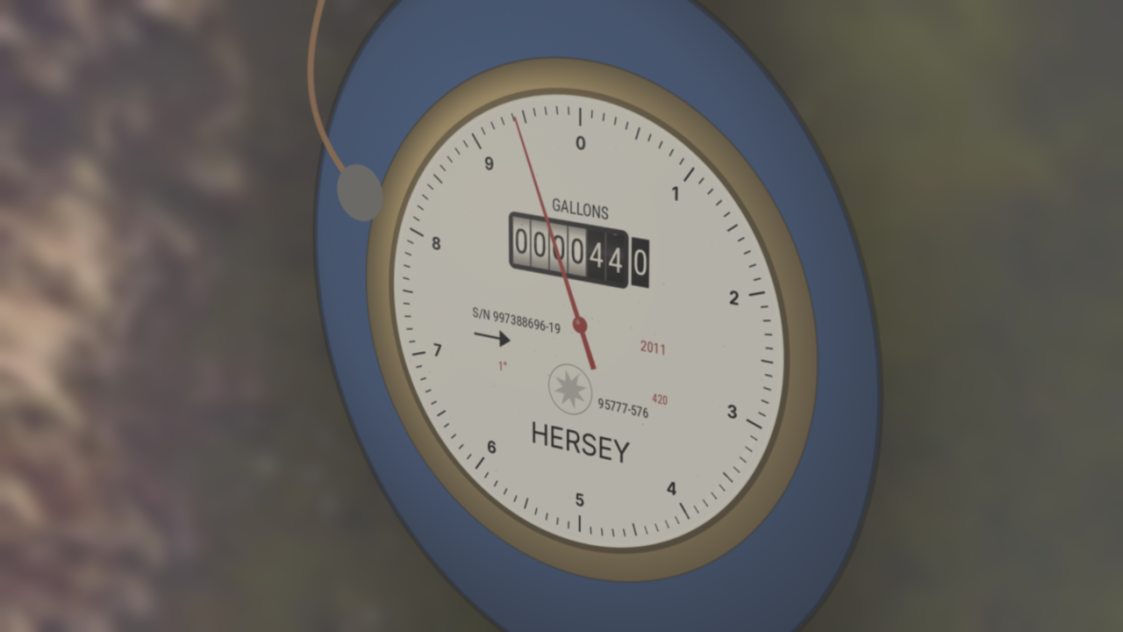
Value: 439.4 gal
